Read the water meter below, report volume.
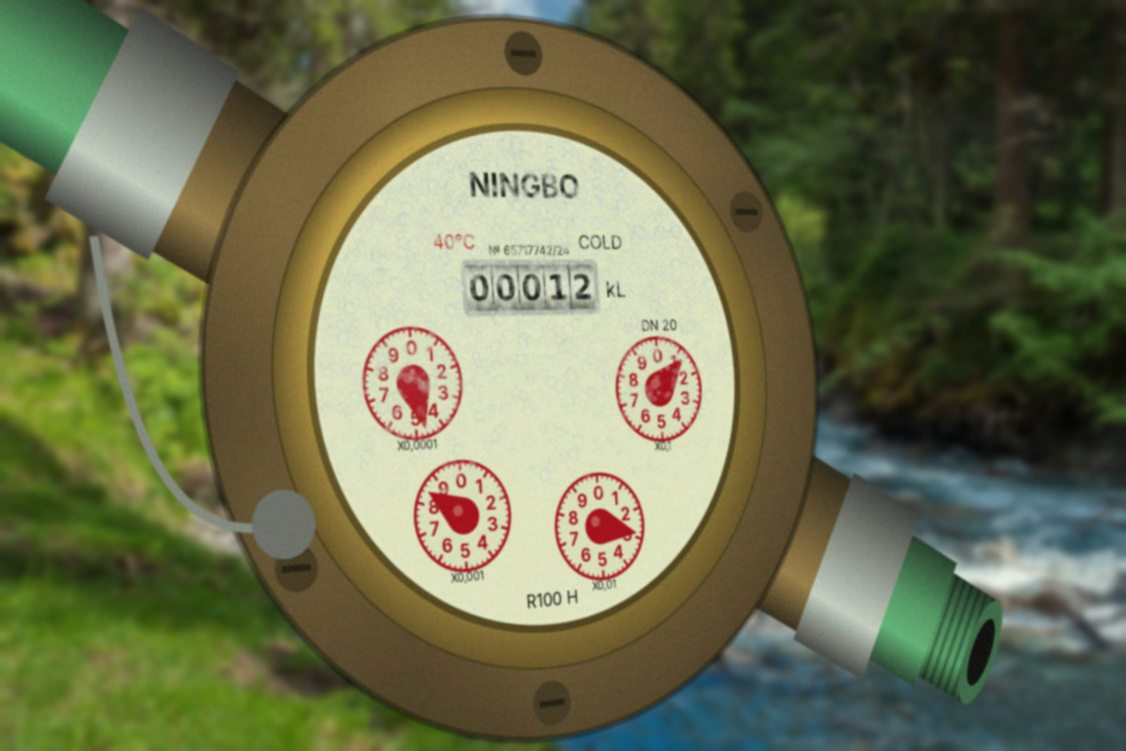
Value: 12.1284 kL
